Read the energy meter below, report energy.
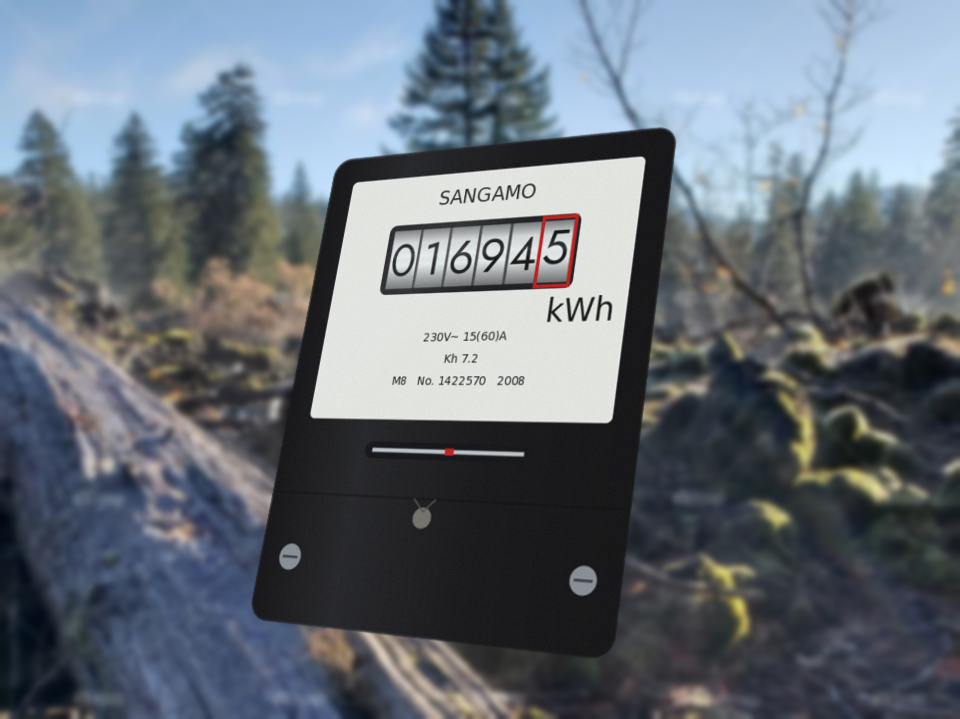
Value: 1694.5 kWh
